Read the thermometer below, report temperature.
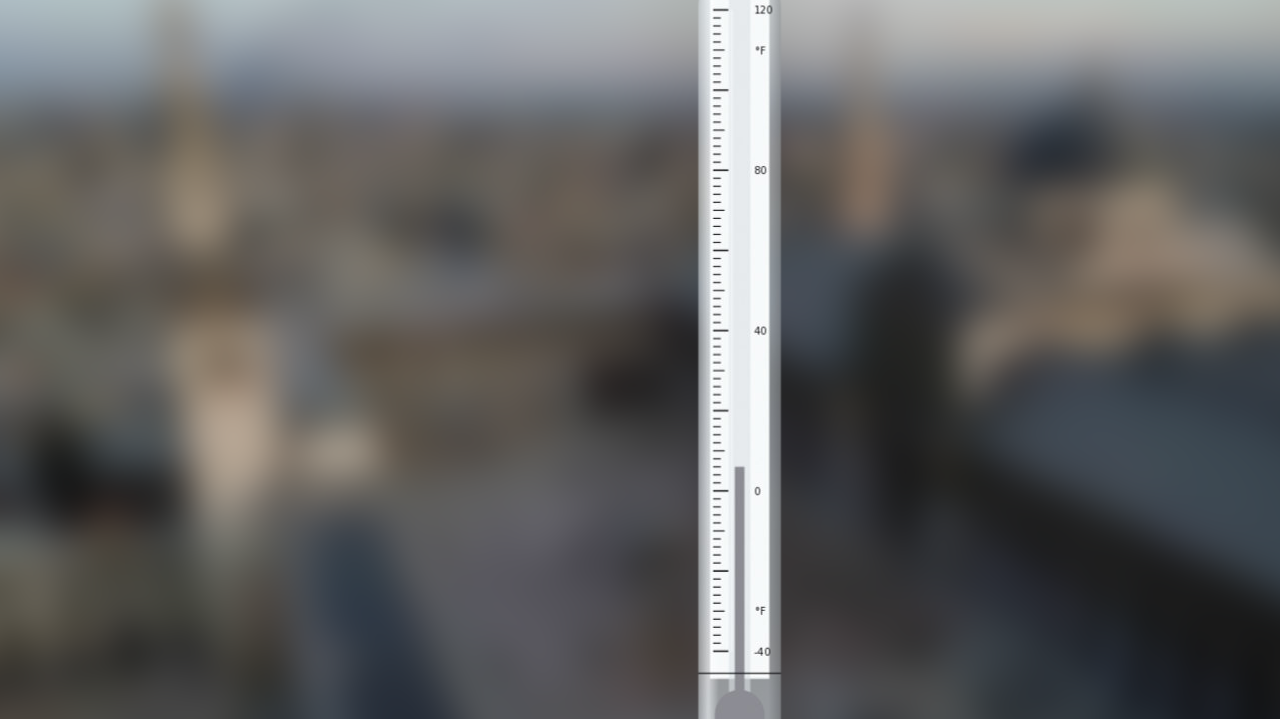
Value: 6 °F
